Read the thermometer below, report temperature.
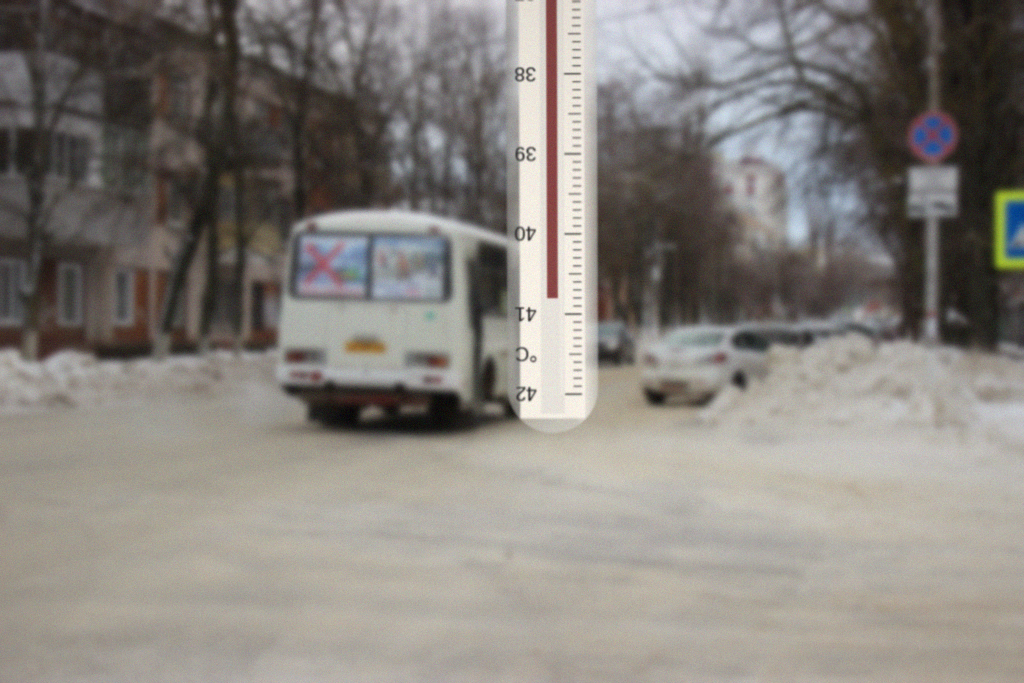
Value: 40.8 °C
